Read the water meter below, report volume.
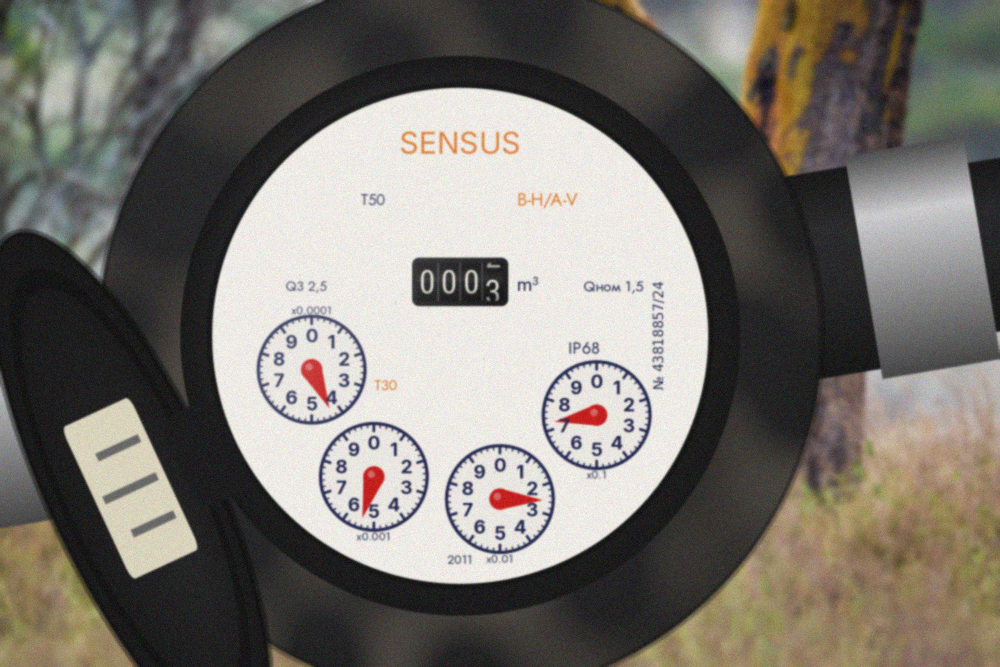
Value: 2.7254 m³
